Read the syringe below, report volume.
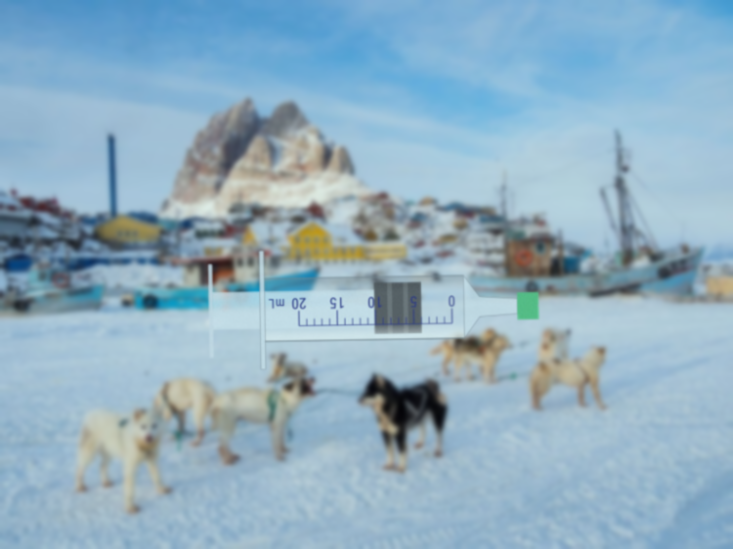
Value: 4 mL
